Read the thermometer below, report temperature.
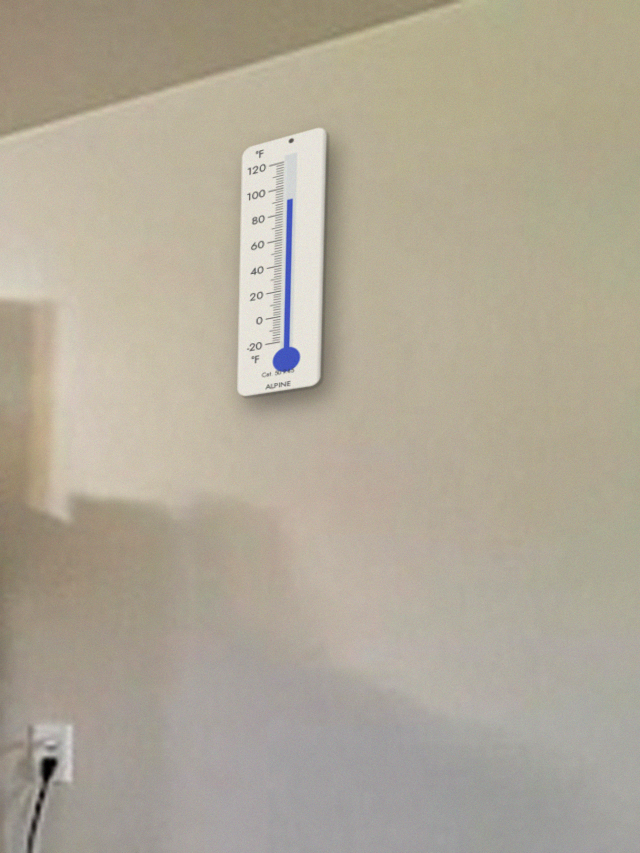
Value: 90 °F
